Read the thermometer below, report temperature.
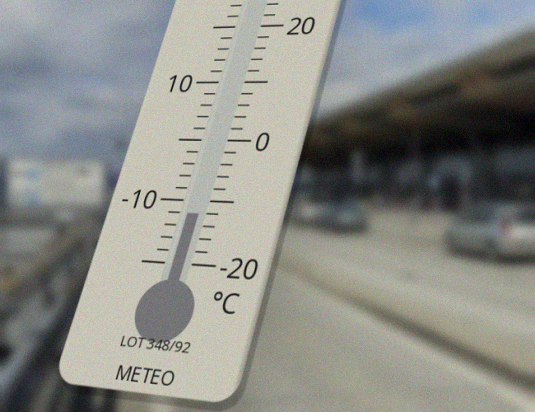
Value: -12 °C
